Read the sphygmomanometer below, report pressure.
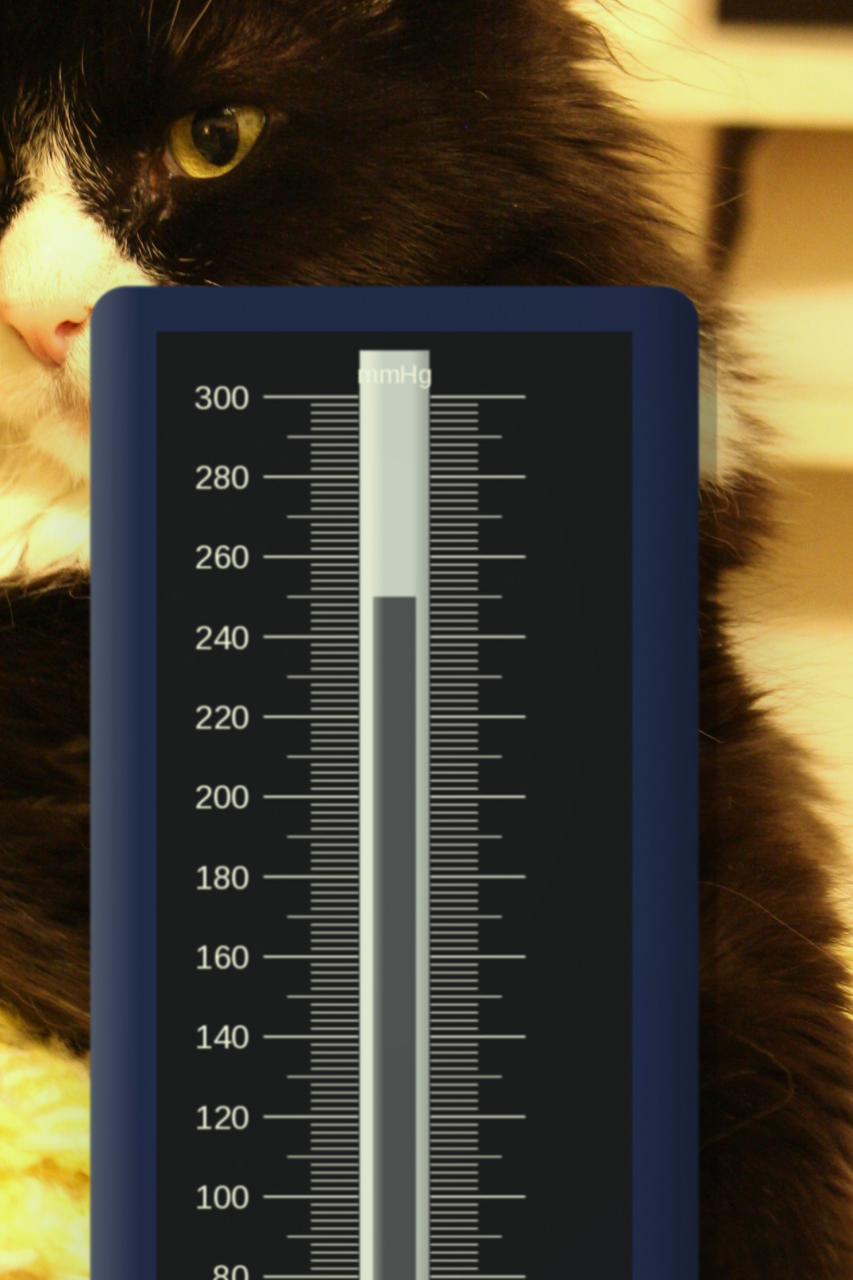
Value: 250 mmHg
